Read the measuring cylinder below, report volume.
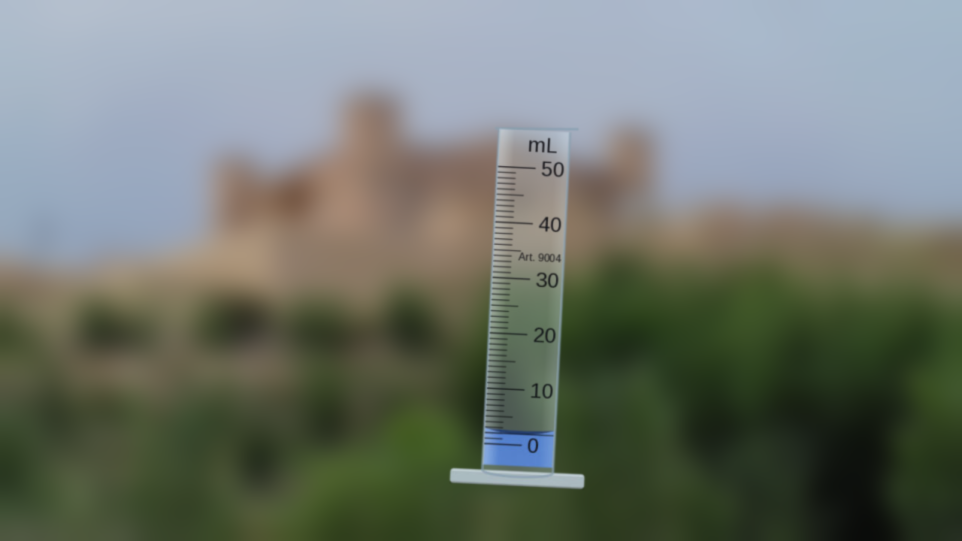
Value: 2 mL
